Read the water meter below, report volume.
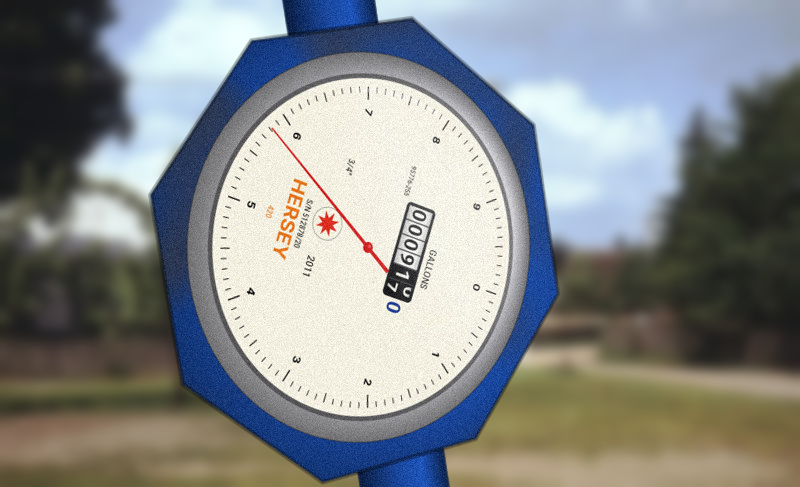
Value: 9165.8 gal
